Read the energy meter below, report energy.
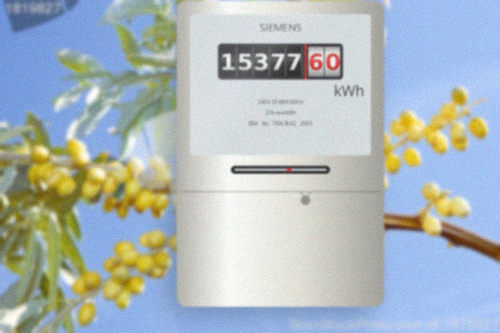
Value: 15377.60 kWh
